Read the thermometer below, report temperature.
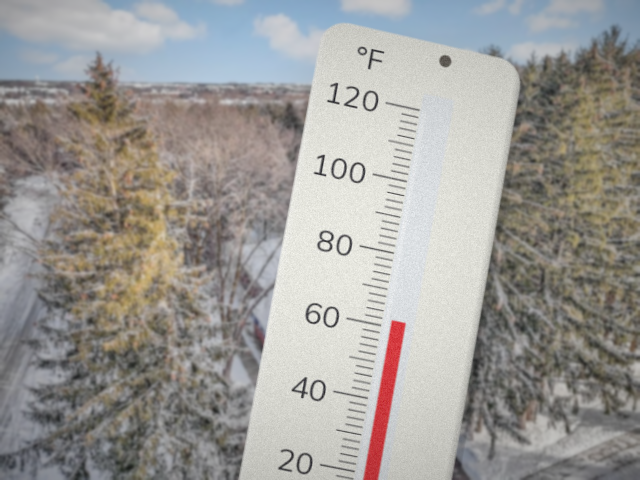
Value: 62 °F
